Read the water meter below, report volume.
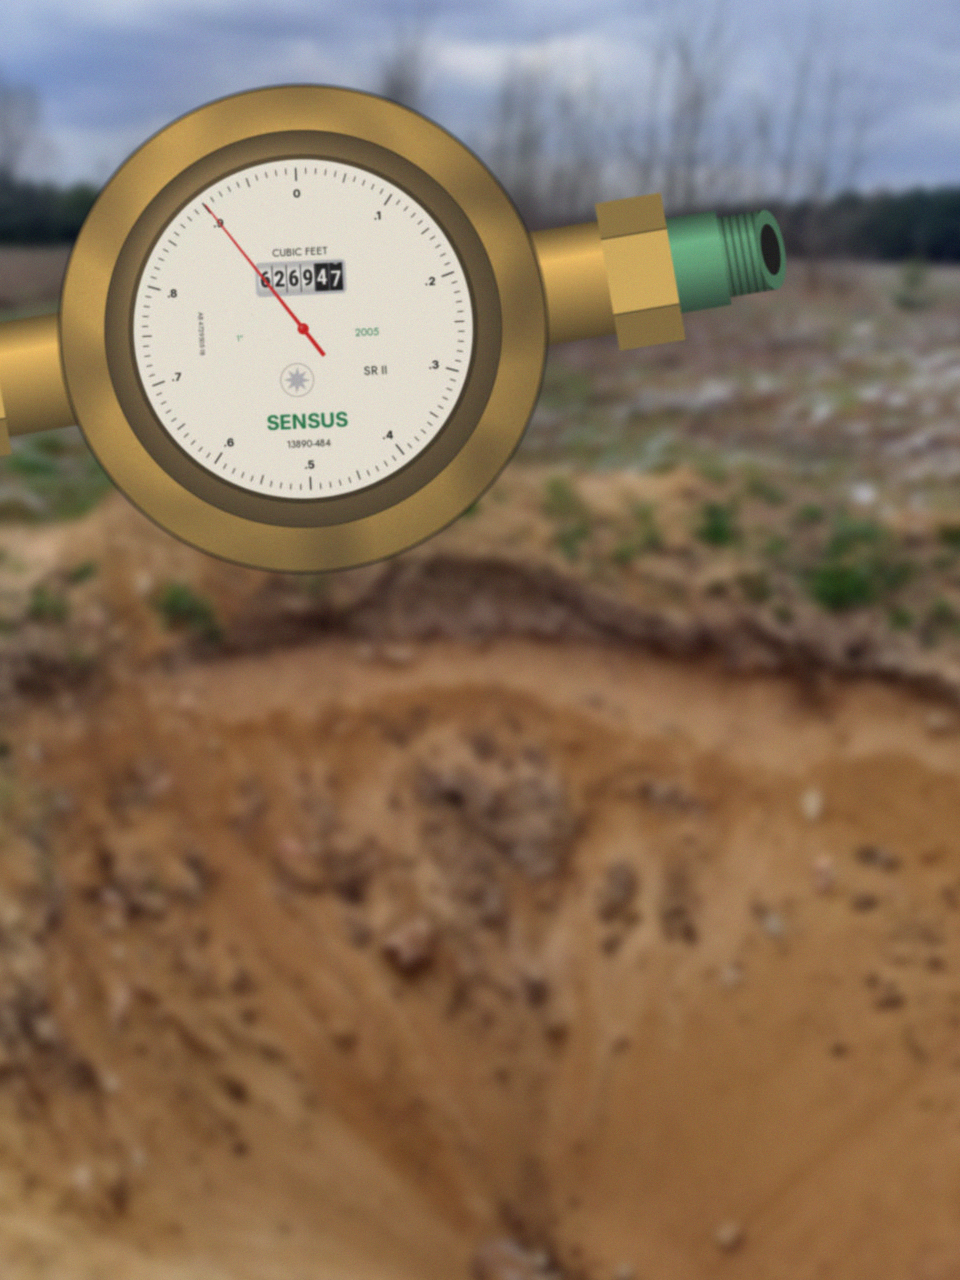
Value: 626946.90 ft³
